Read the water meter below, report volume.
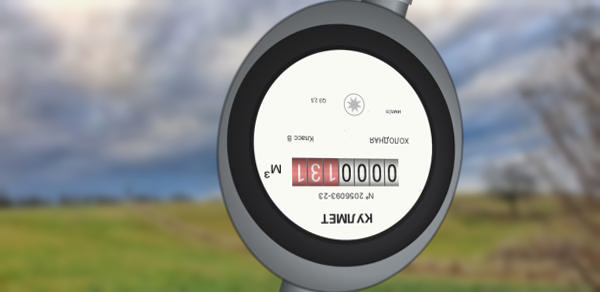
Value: 0.131 m³
